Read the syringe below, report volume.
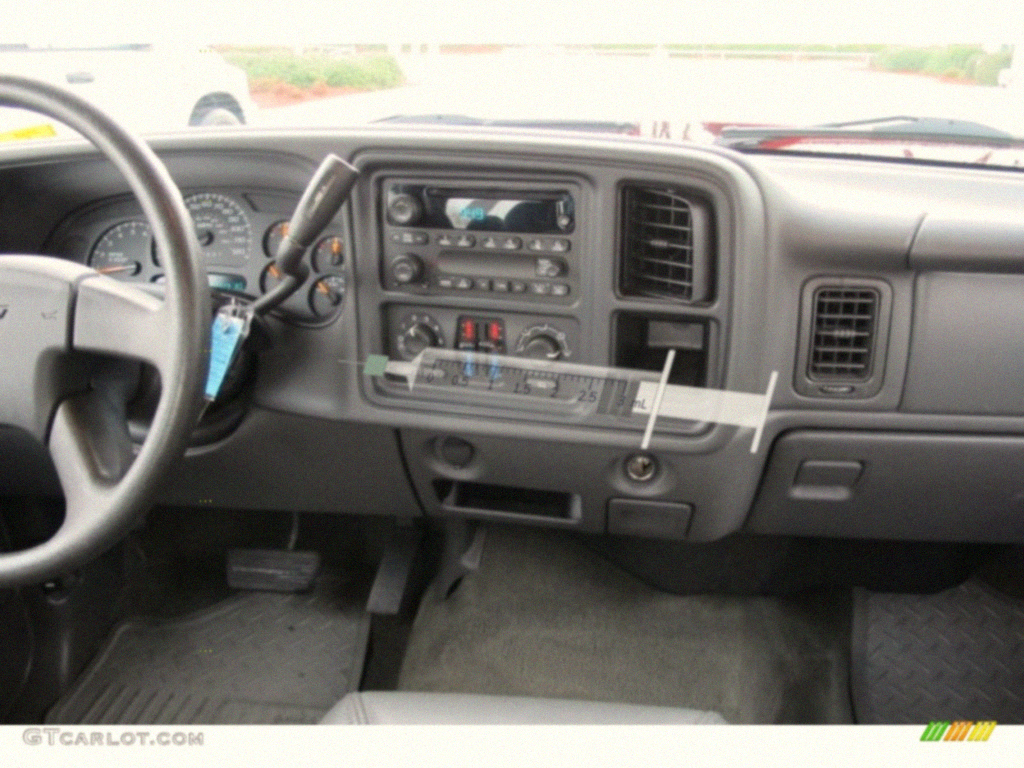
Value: 2.7 mL
